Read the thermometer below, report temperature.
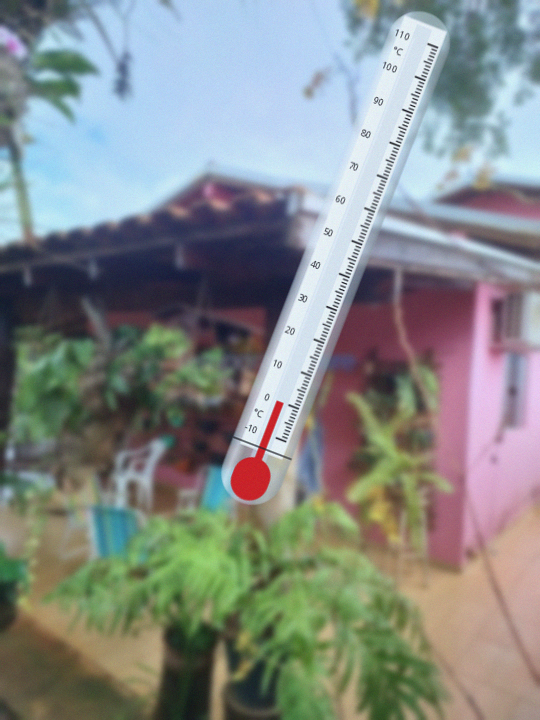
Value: 0 °C
